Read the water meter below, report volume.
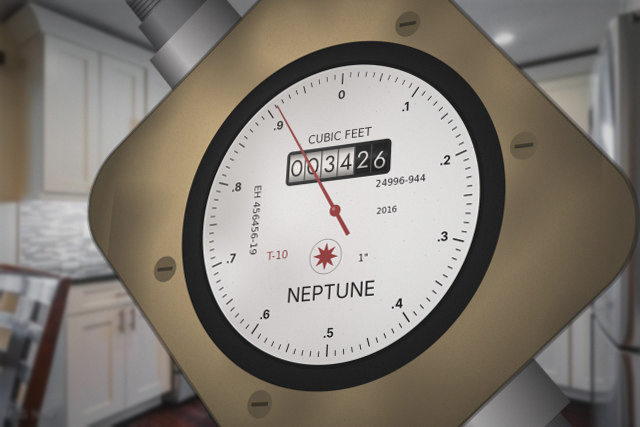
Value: 3425.91 ft³
